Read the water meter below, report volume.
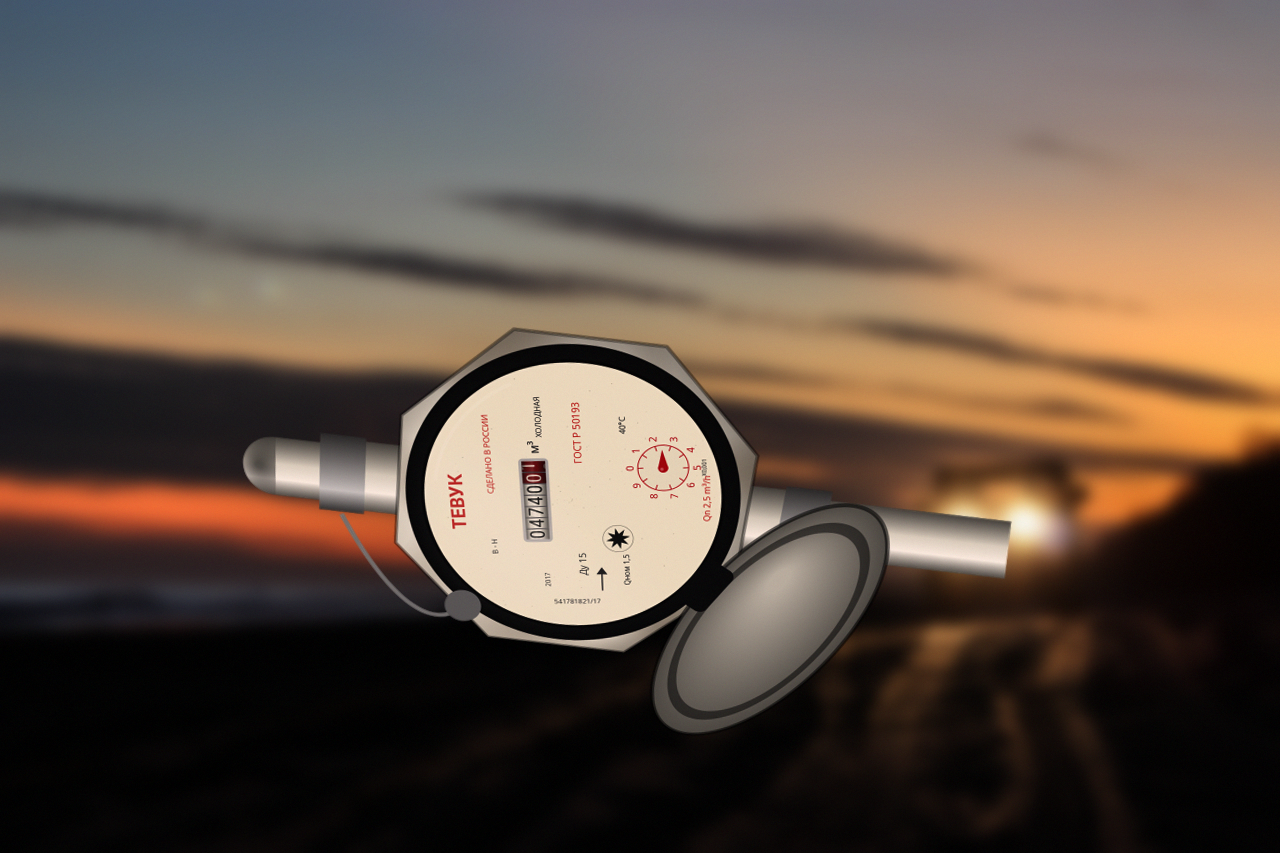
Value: 4740.012 m³
